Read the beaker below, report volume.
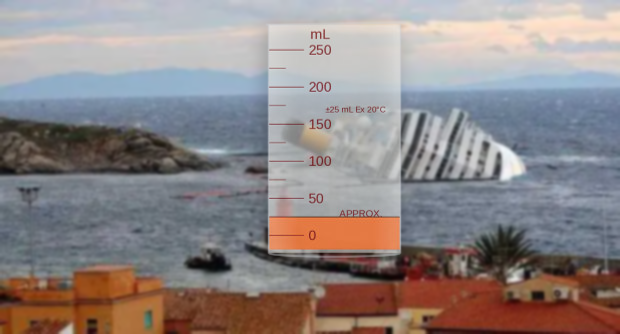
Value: 25 mL
